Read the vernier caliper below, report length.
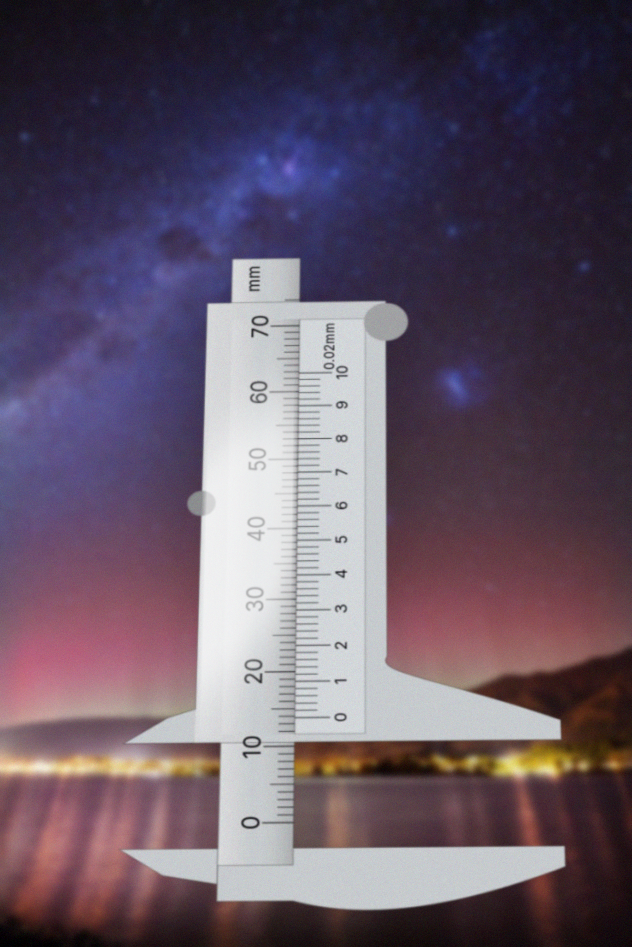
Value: 13.8 mm
